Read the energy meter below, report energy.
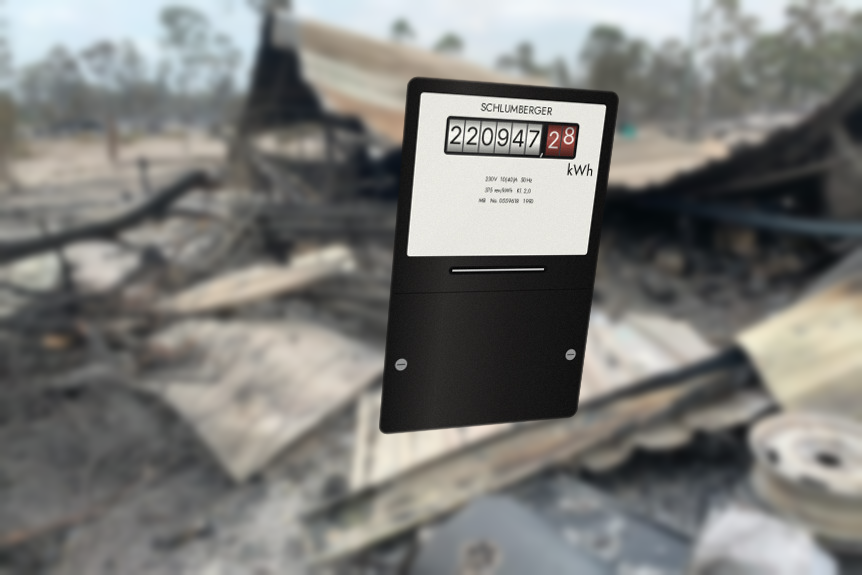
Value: 220947.28 kWh
